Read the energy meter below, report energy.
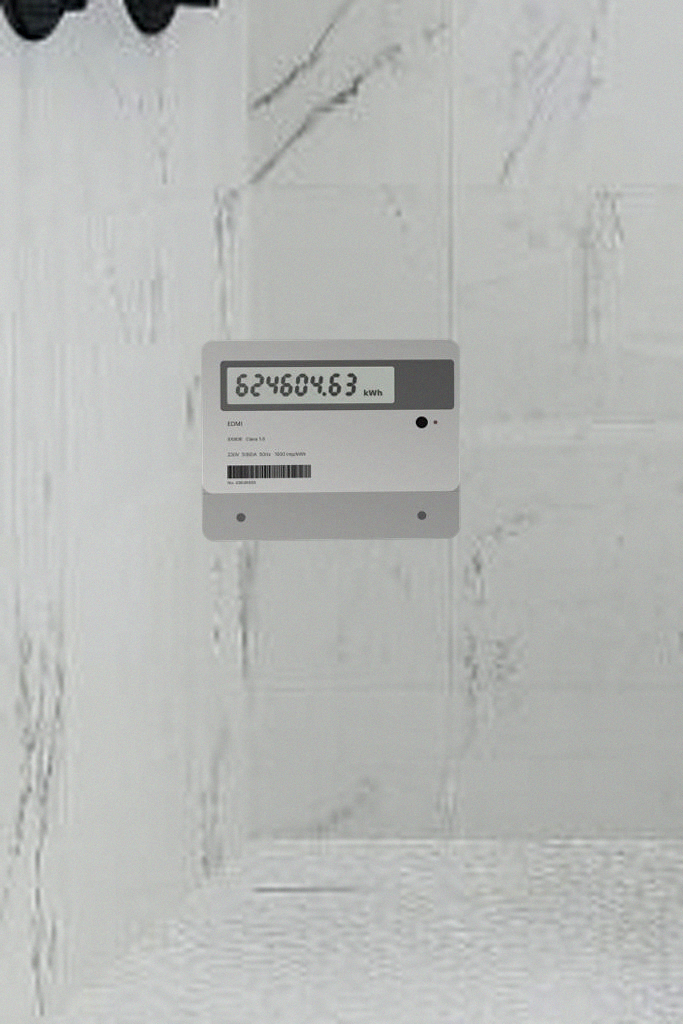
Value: 624604.63 kWh
